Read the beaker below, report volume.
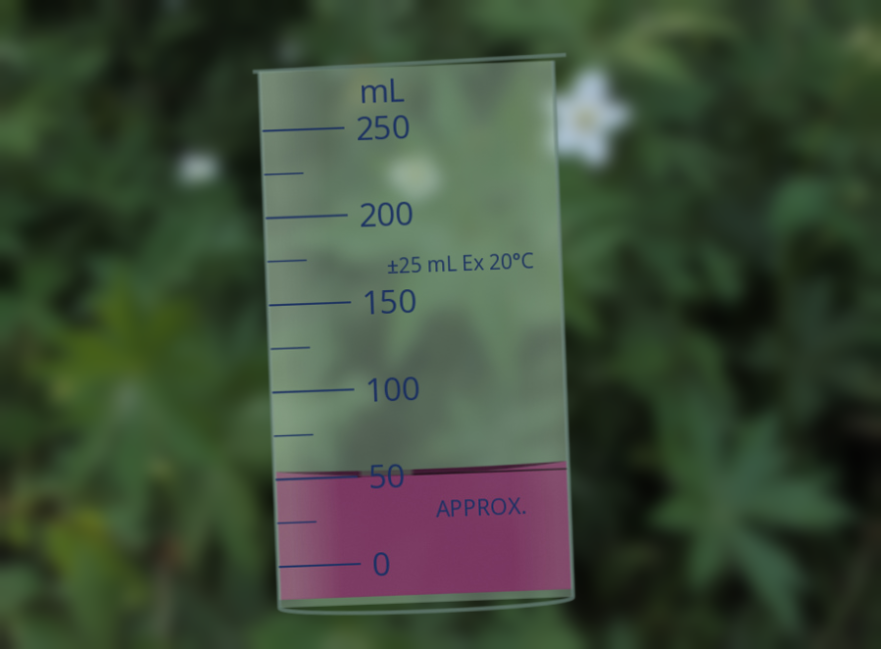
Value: 50 mL
